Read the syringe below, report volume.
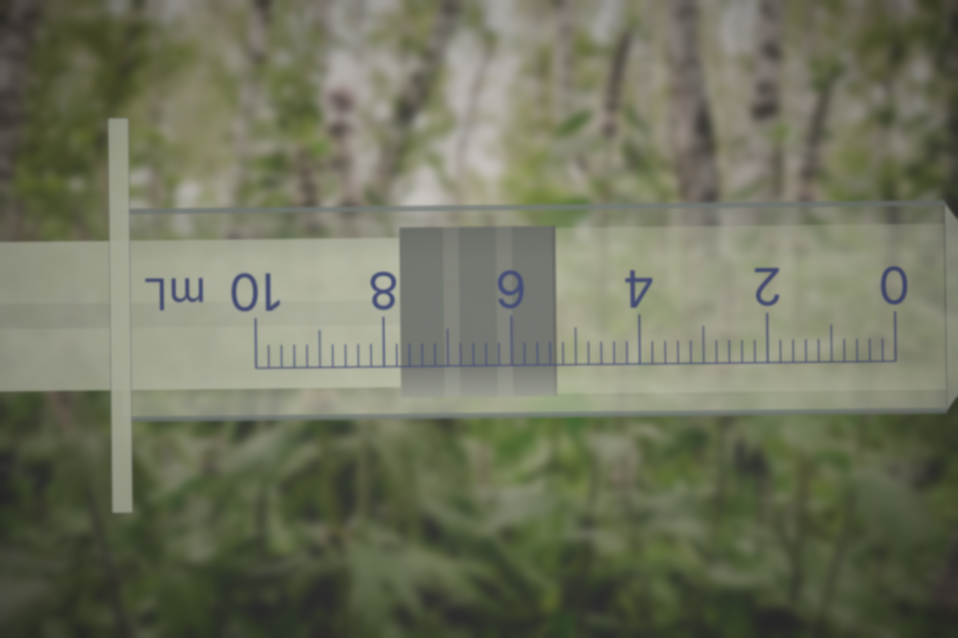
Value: 5.3 mL
